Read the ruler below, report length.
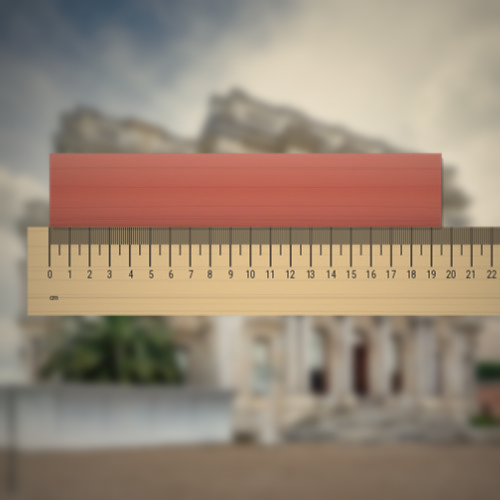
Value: 19.5 cm
